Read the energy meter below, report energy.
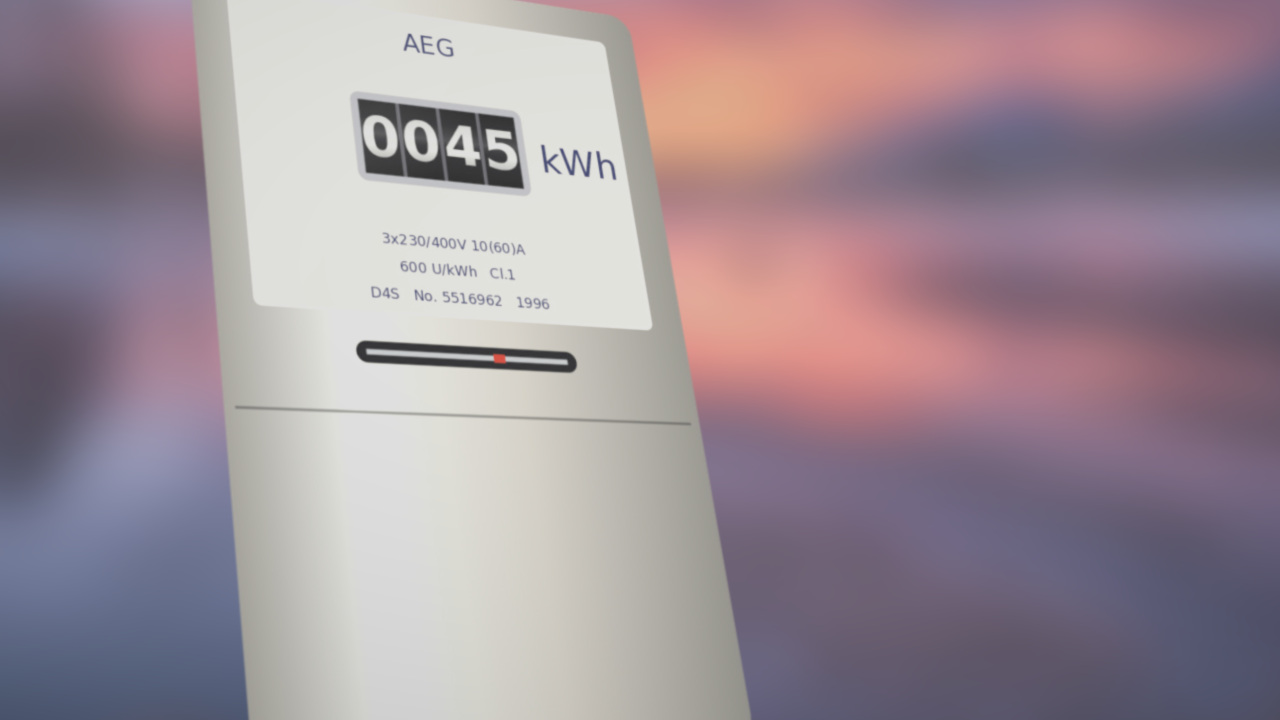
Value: 45 kWh
